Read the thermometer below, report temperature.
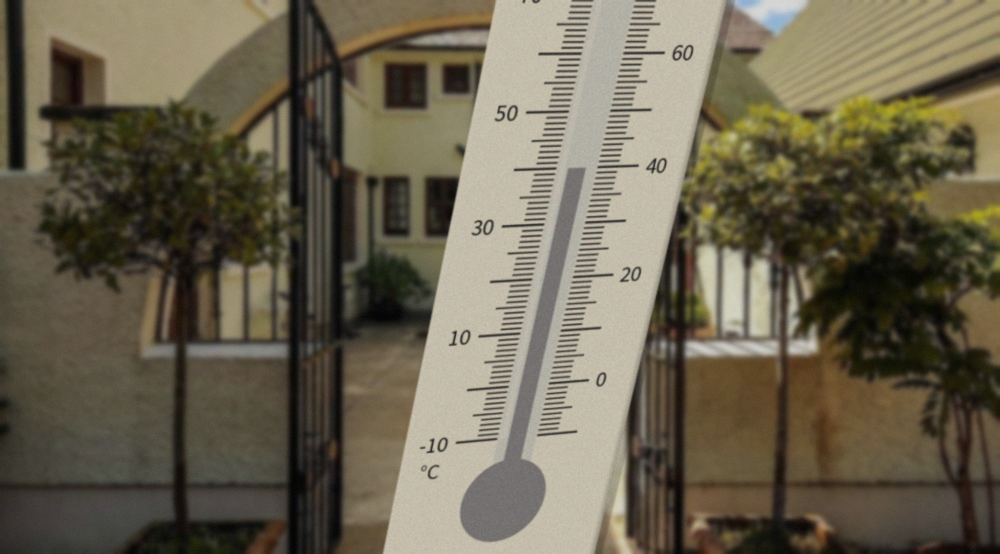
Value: 40 °C
